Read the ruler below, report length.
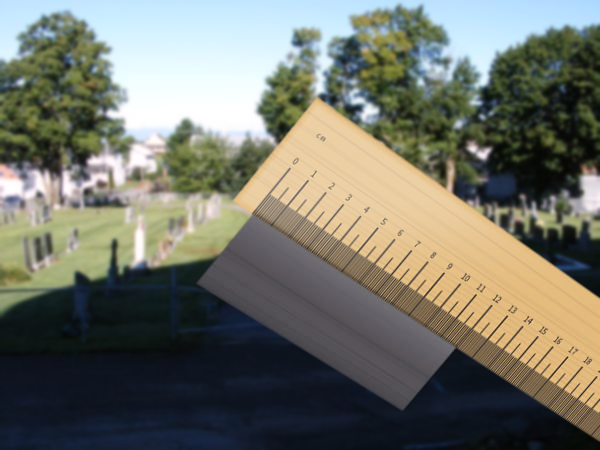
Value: 12 cm
